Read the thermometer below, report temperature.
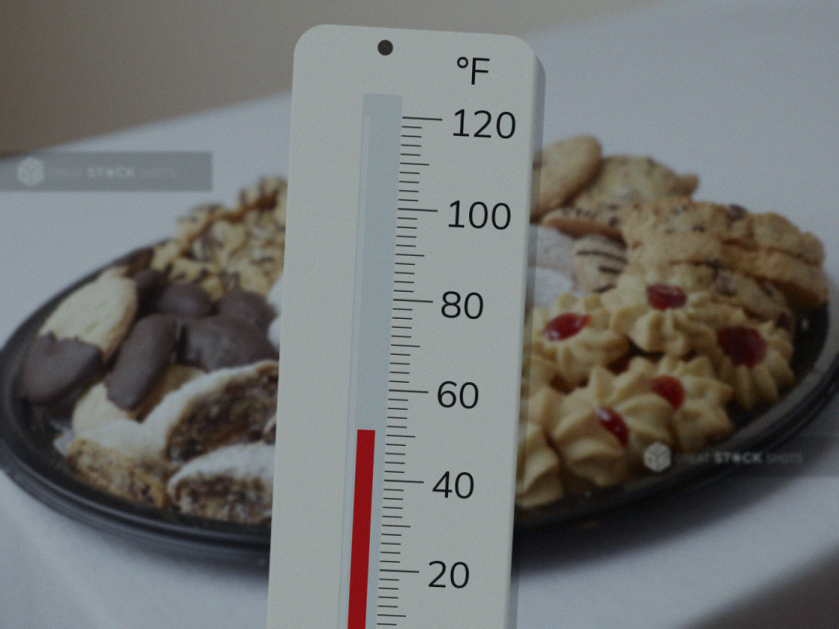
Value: 51 °F
